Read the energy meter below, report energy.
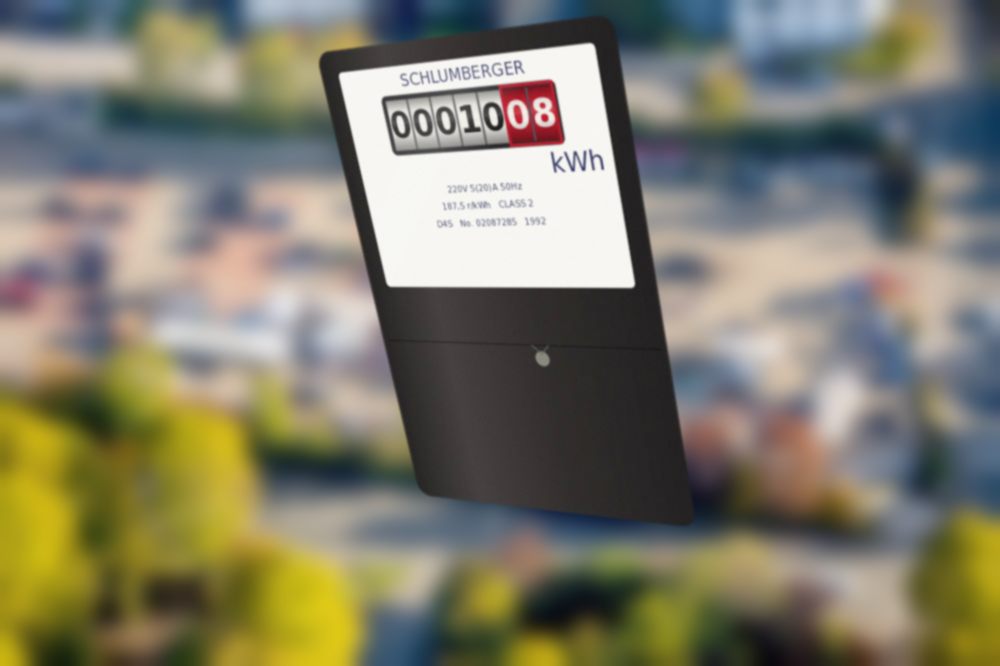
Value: 10.08 kWh
